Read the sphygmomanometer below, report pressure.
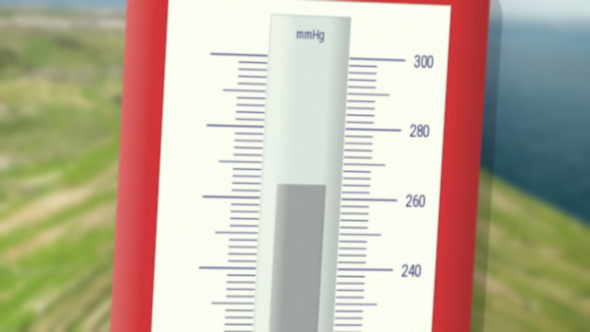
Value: 264 mmHg
